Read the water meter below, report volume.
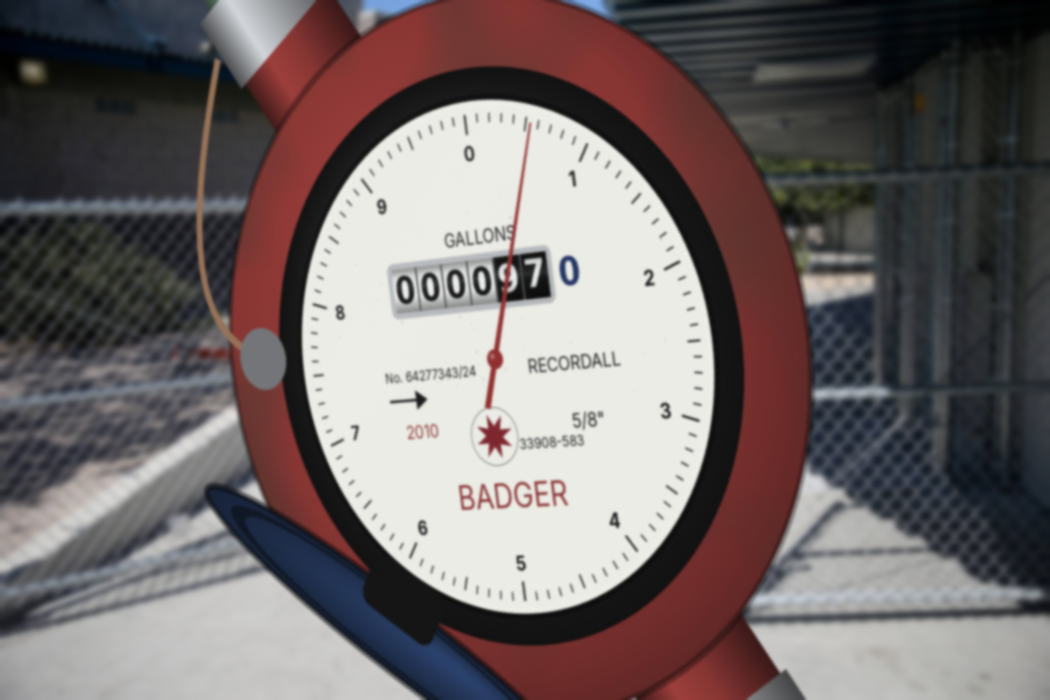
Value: 970.5 gal
